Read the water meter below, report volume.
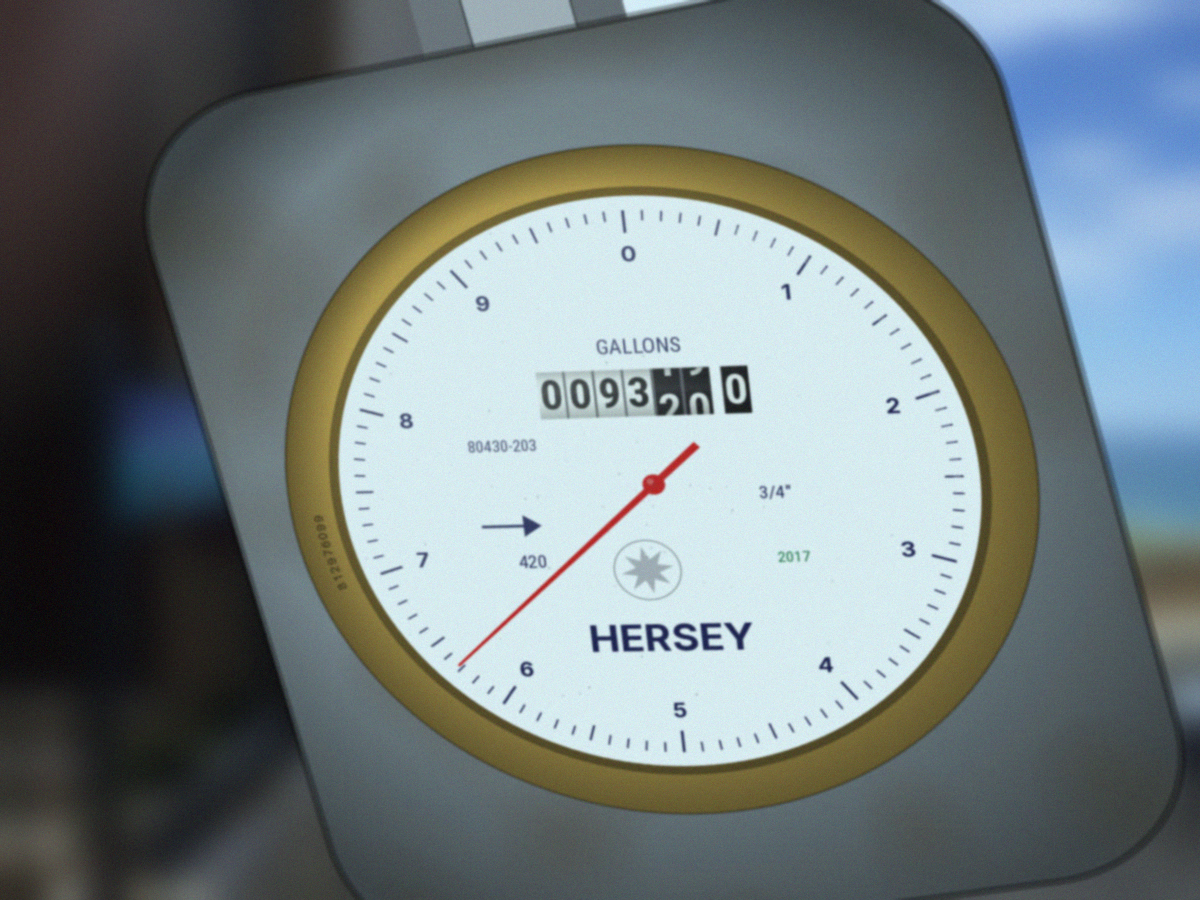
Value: 93196.3 gal
